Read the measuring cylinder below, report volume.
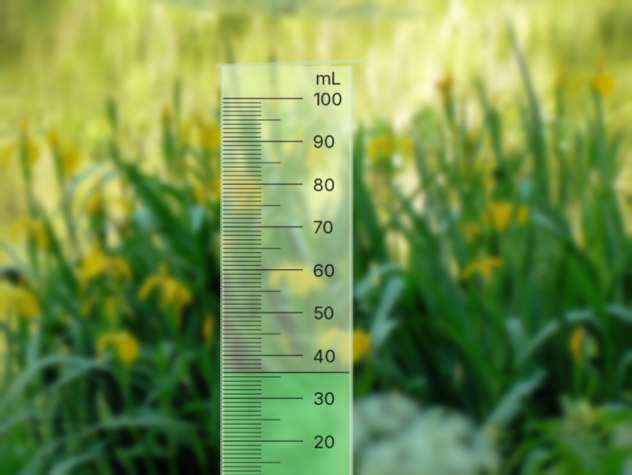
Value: 36 mL
